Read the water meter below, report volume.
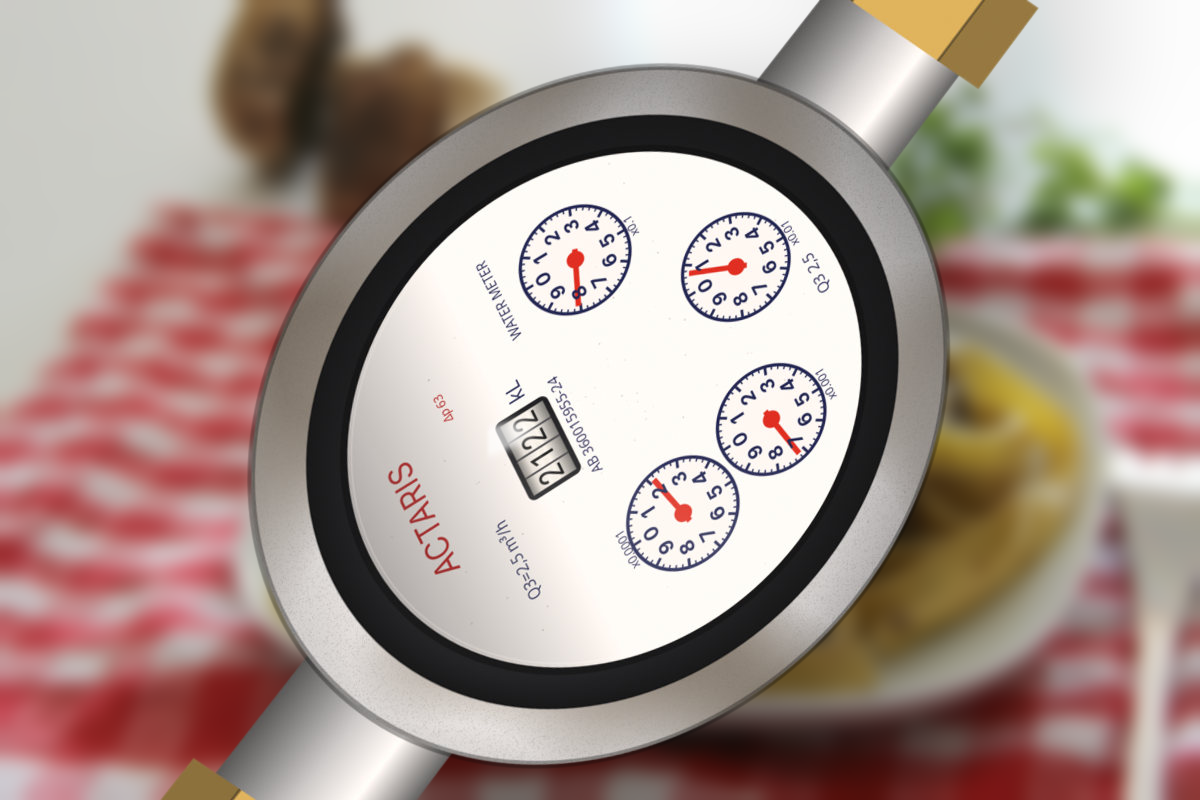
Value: 2122.8072 kL
